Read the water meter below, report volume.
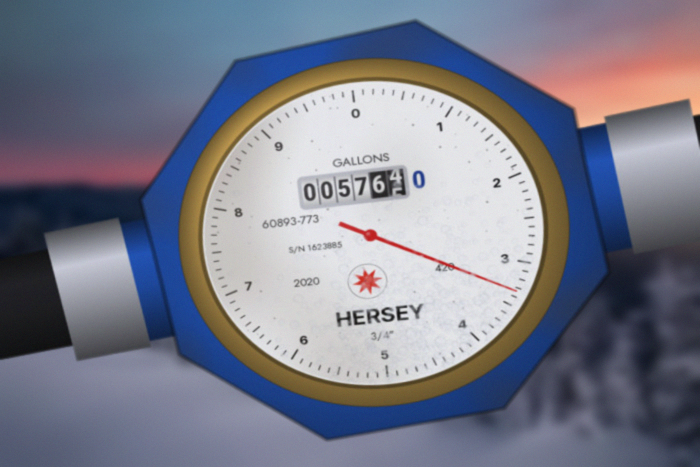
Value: 57643.3 gal
